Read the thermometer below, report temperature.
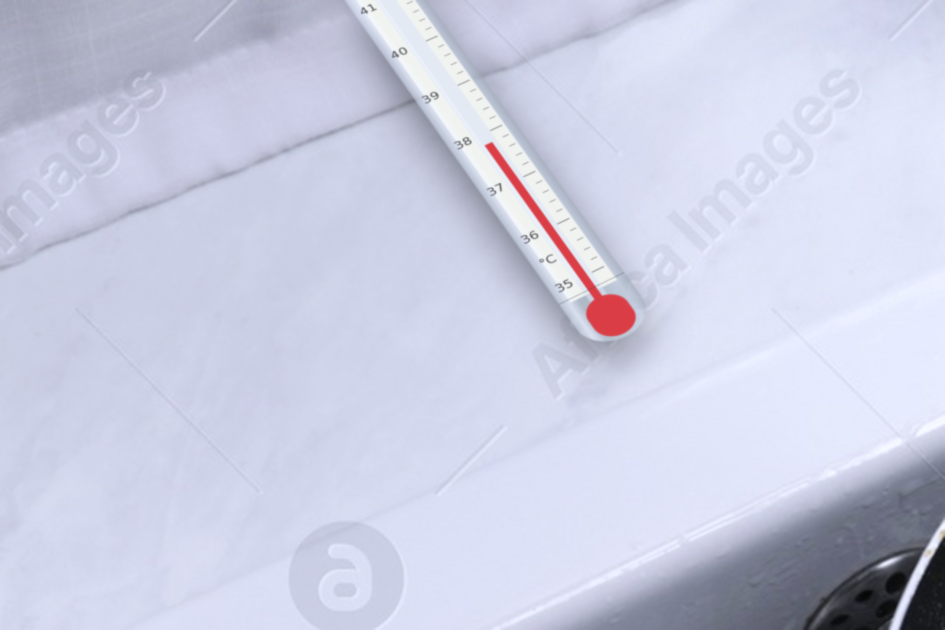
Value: 37.8 °C
